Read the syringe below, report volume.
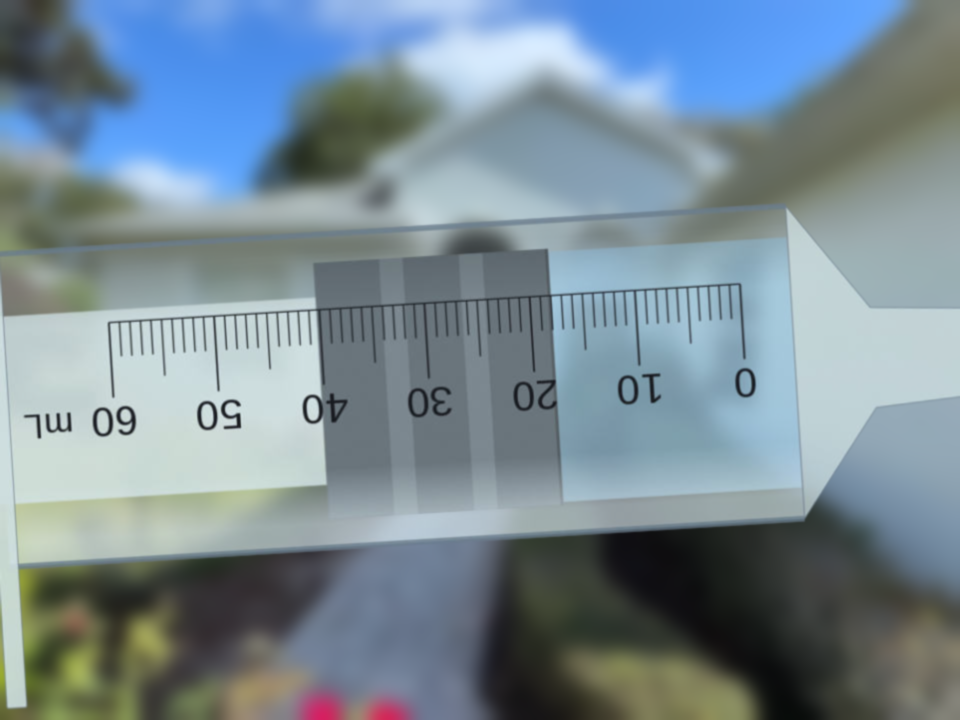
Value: 18 mL
